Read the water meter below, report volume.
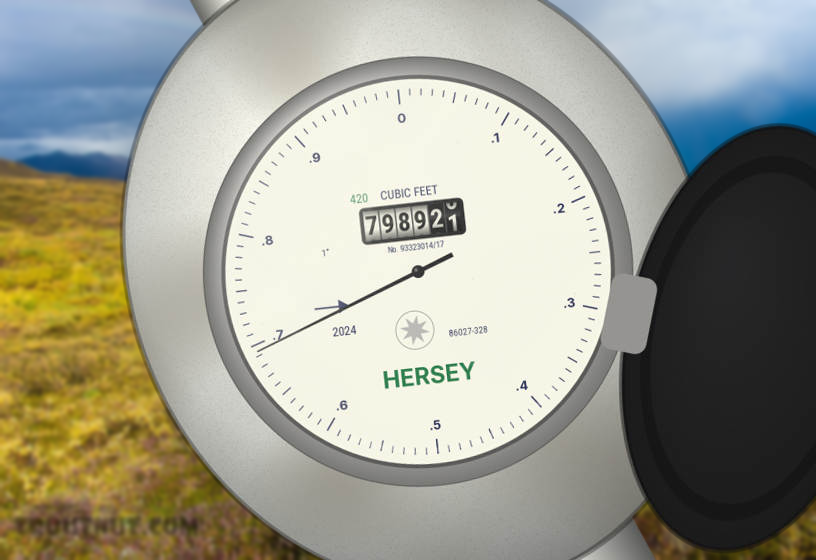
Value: 798920.69 ft³
